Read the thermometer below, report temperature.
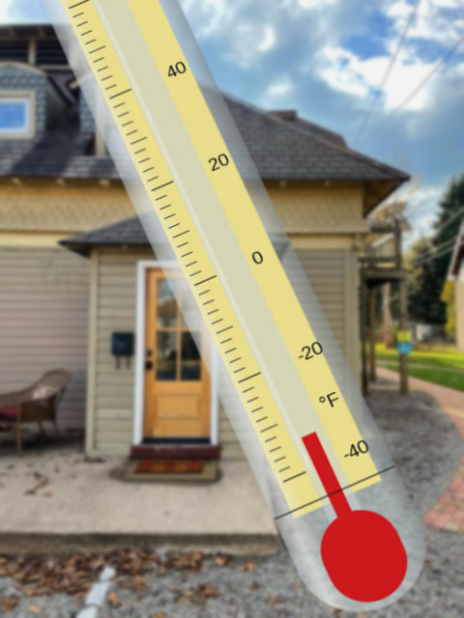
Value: -34 °F
